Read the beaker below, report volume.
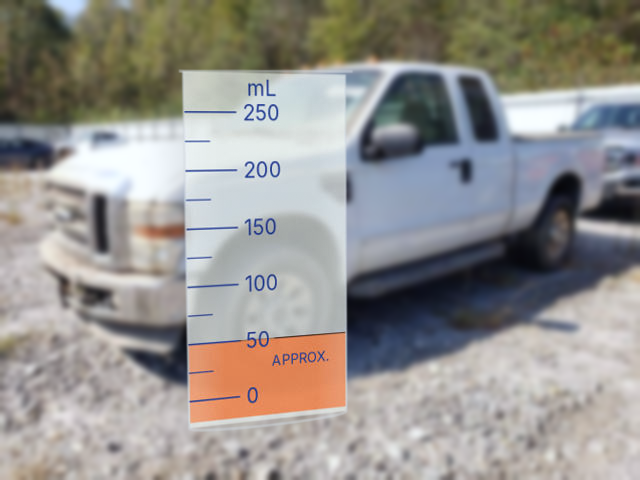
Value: 50 mL
